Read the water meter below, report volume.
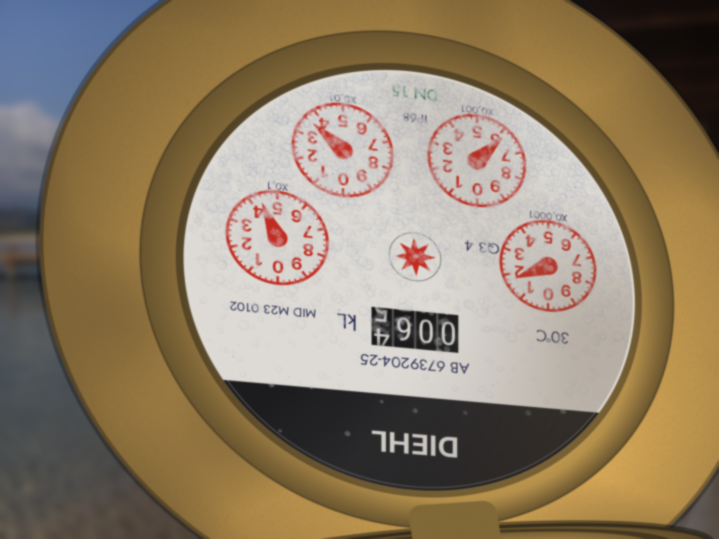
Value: 64.4361 kL
